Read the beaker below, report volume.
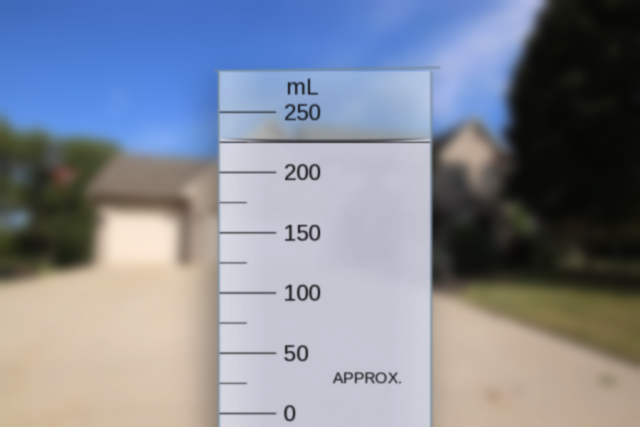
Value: 225 mL
